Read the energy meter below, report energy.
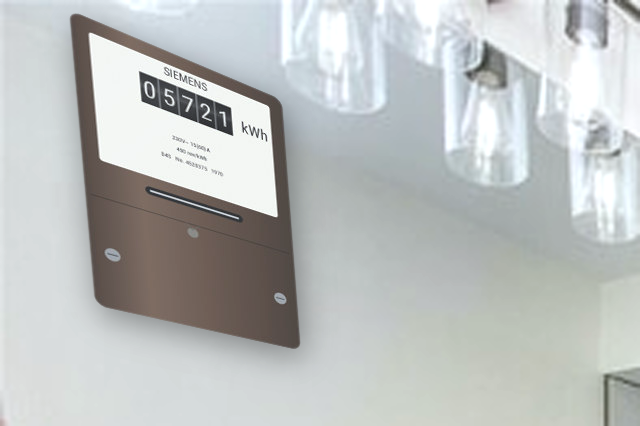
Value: 5721 kWh
